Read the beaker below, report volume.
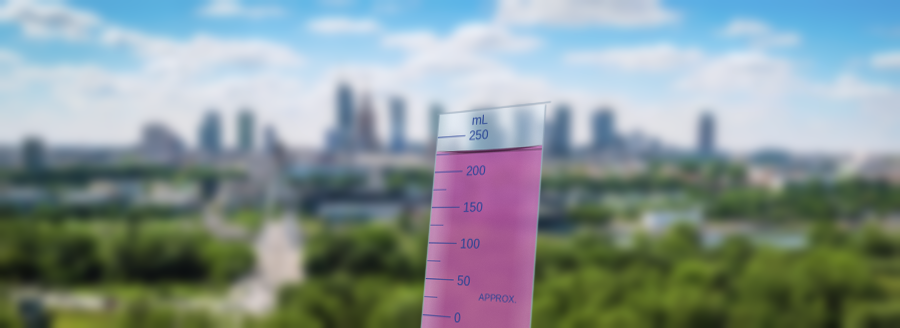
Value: 225 mL
